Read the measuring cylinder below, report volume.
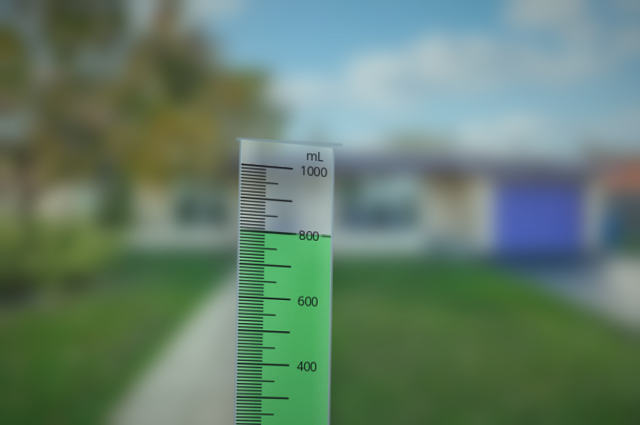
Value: 800 mL
